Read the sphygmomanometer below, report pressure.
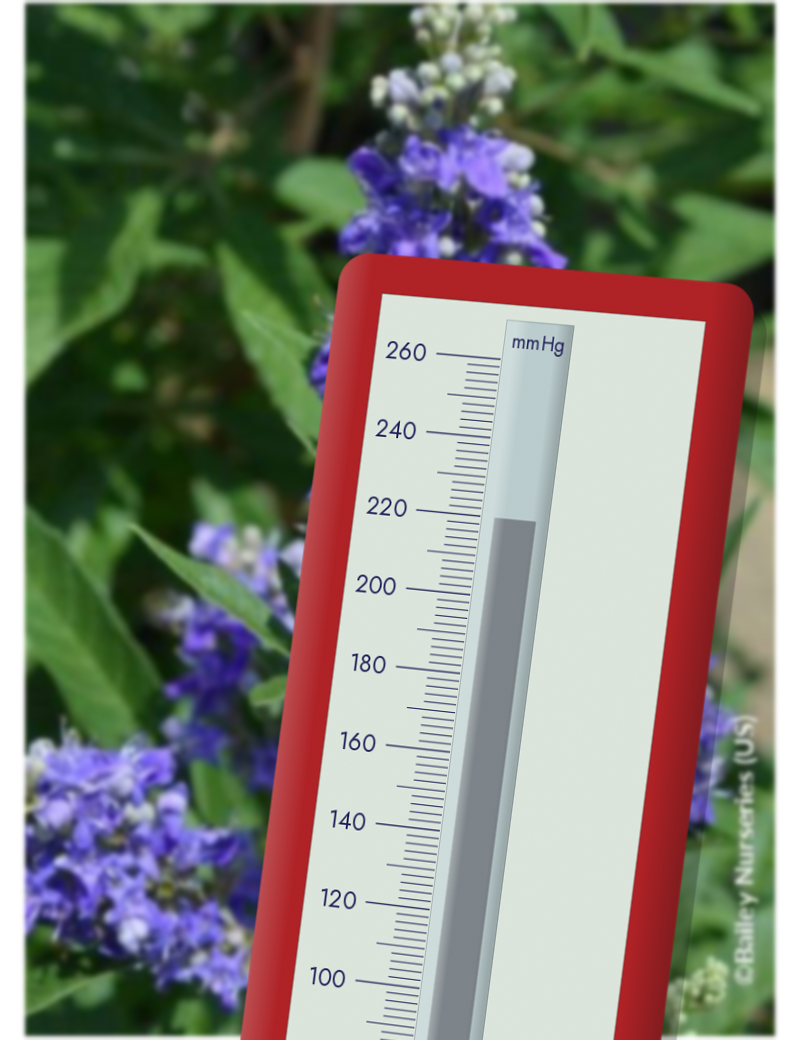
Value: 220 mmHg
